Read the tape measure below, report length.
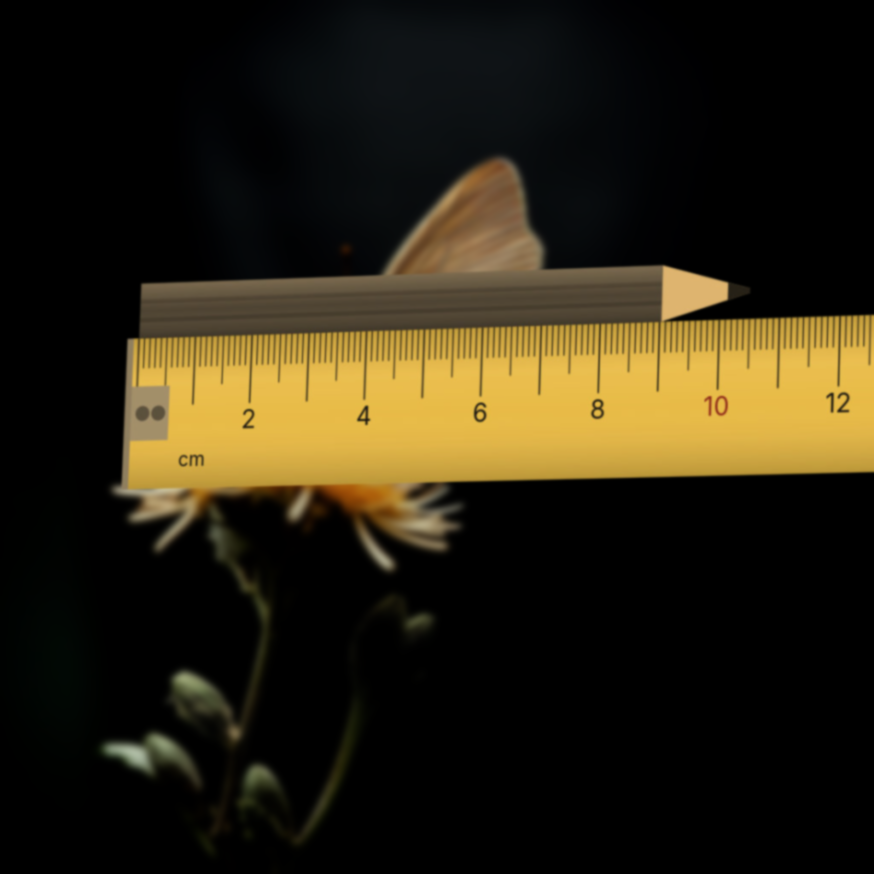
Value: 10.5 cm
